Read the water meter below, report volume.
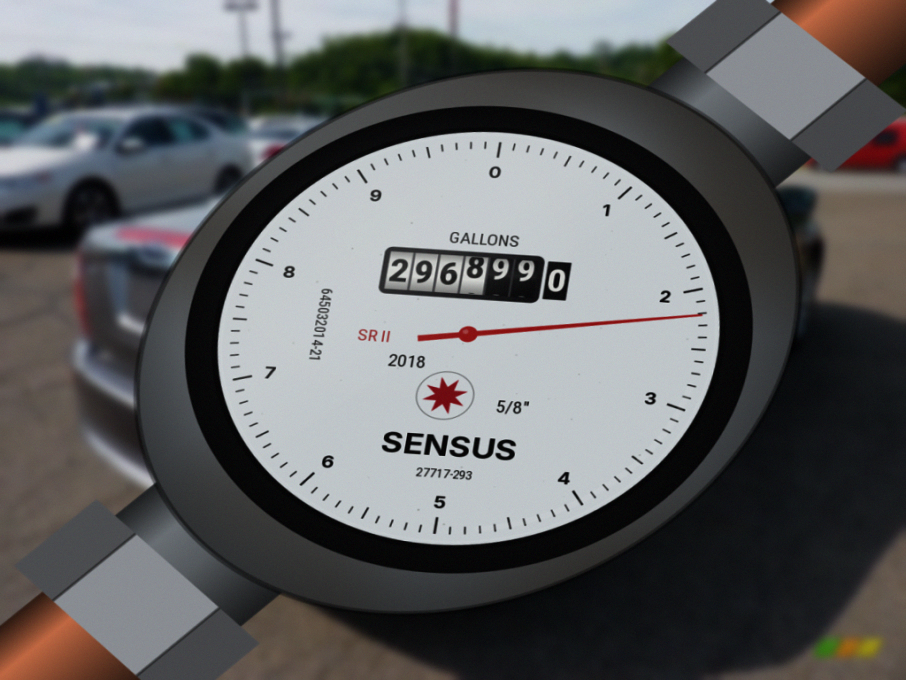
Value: 2968992.2 gal
